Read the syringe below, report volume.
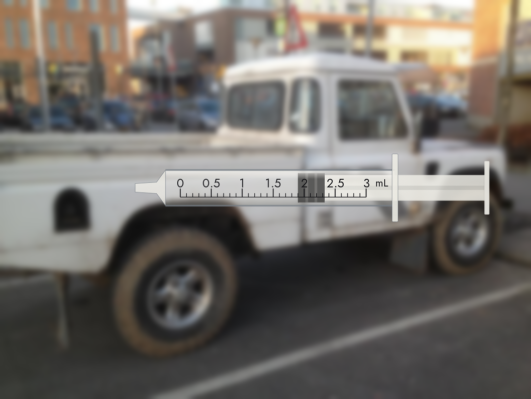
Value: 1.9 mL
